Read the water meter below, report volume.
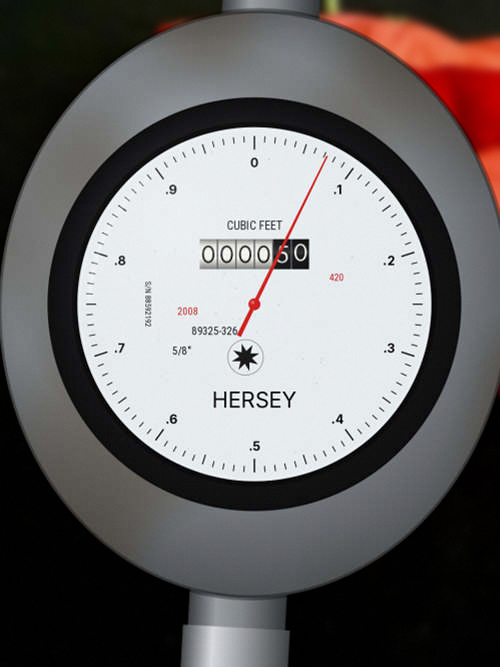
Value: 50.07 ft³
